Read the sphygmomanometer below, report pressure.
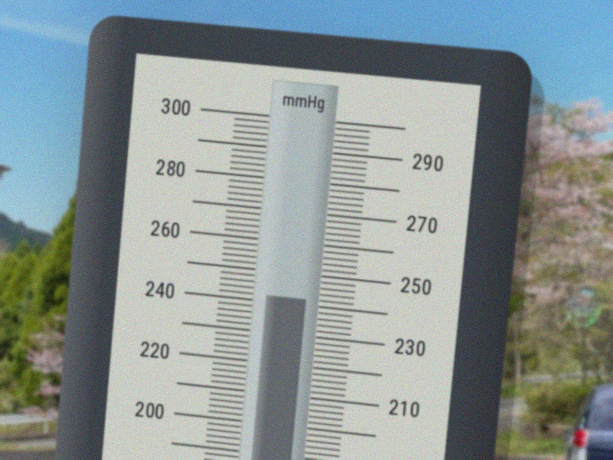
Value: 242 mmHg
